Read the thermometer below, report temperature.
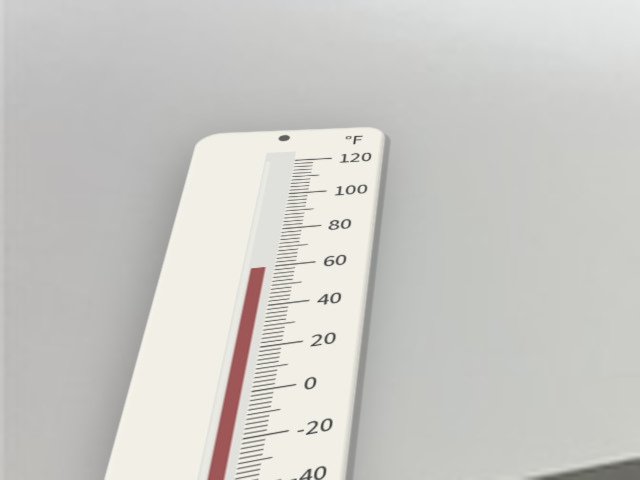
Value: 60 °F
